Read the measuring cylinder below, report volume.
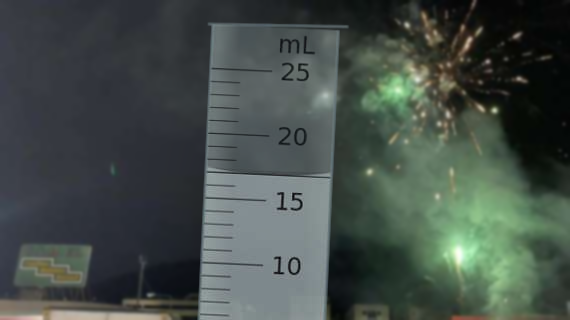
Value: 17 mL
